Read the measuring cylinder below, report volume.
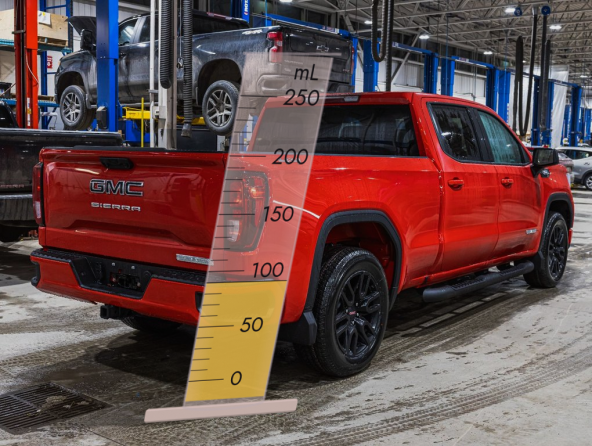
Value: 90 mL
